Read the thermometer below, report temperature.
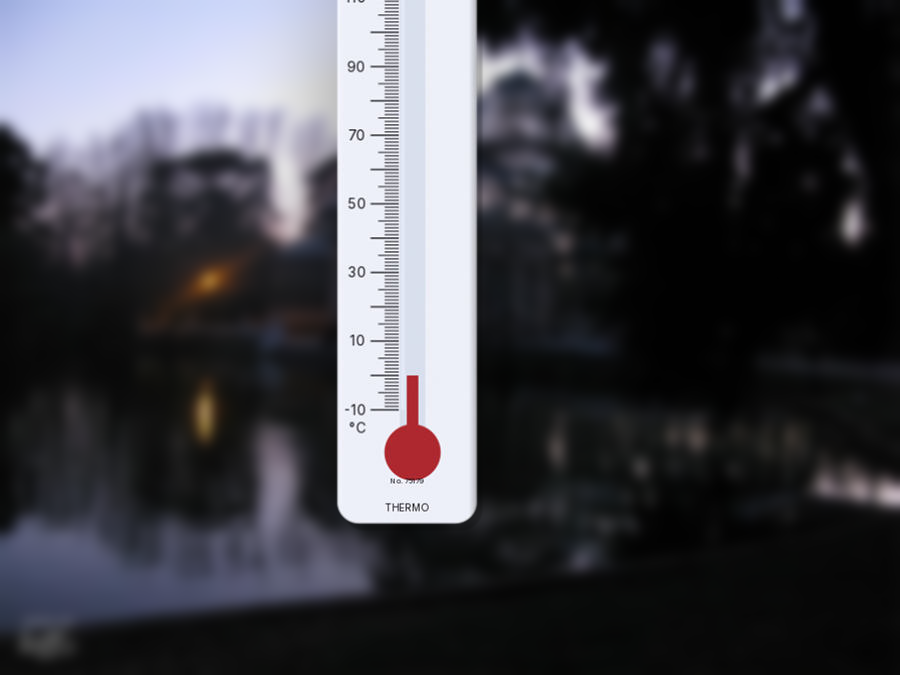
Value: 0 °C
